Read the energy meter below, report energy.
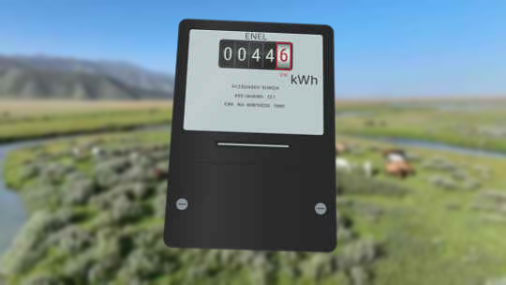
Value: 44.6 kWh
